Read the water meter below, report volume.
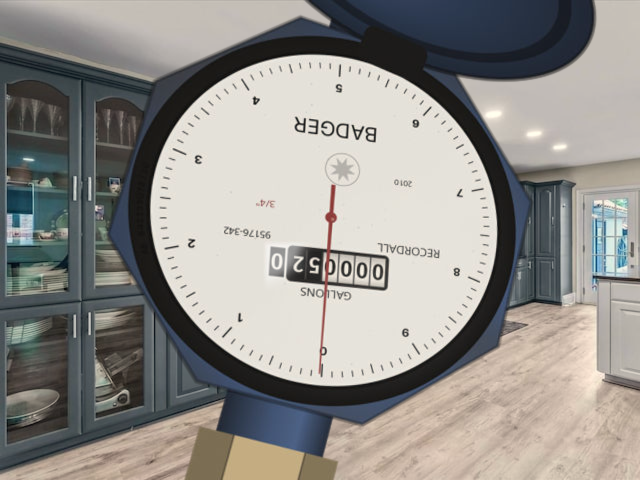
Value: 520.0 gal
